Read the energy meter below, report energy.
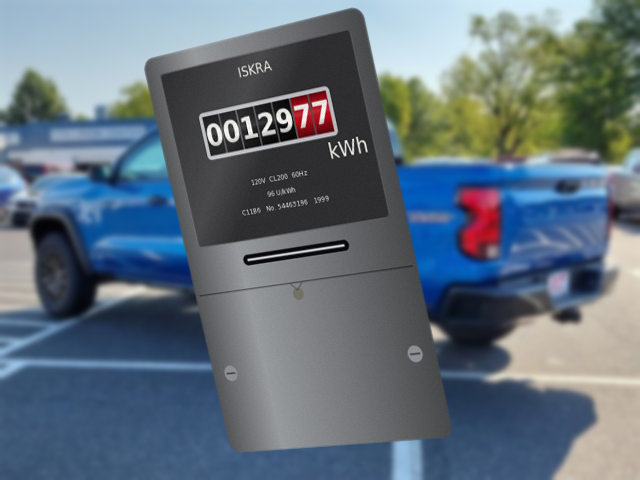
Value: 129.77 kWh
